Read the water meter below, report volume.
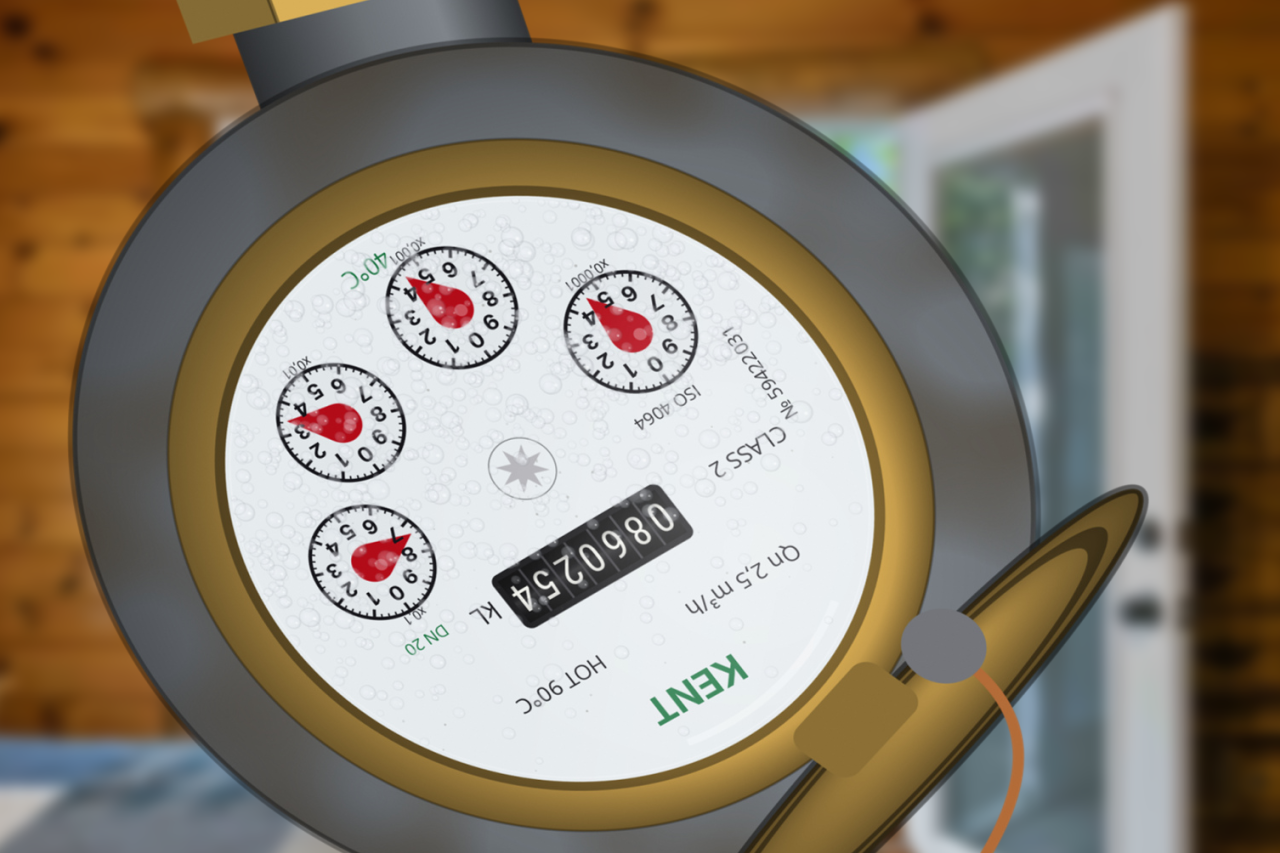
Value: 860254.7344 kL
